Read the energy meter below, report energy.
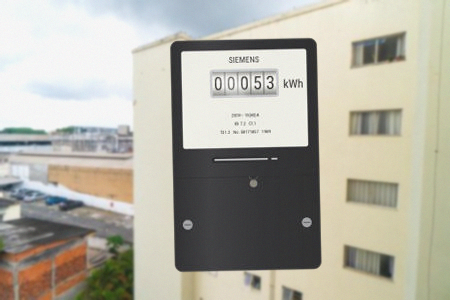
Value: 53 kWh
